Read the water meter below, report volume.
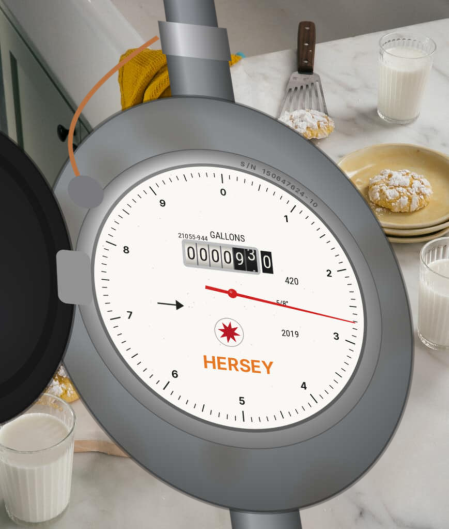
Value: 932.7 gal
